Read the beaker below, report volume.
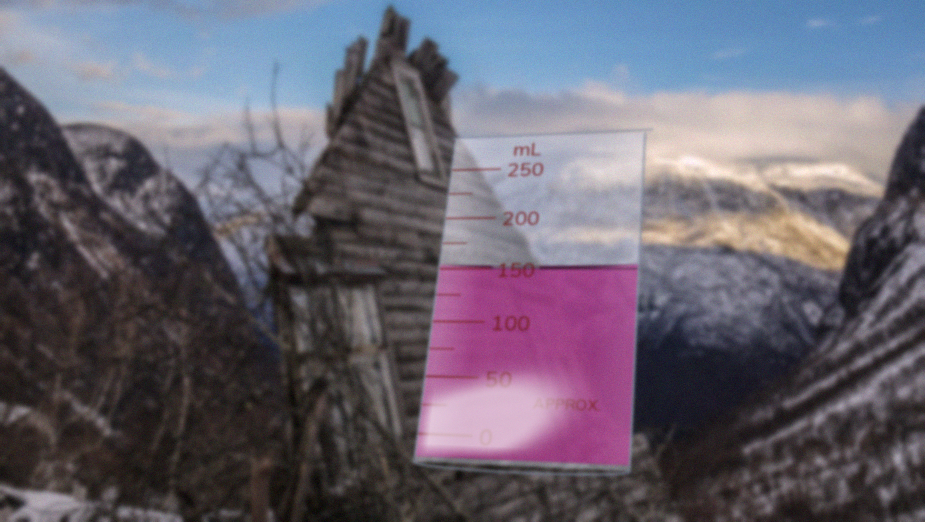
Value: 150 mL
